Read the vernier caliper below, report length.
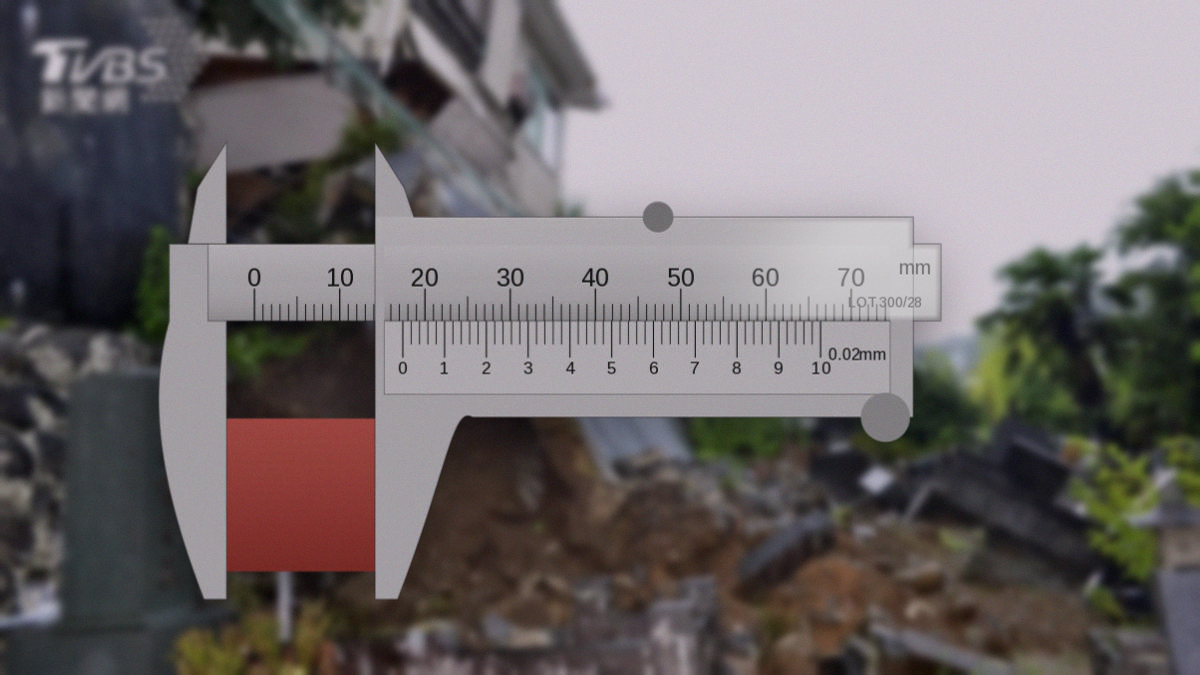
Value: 17.4 mm
